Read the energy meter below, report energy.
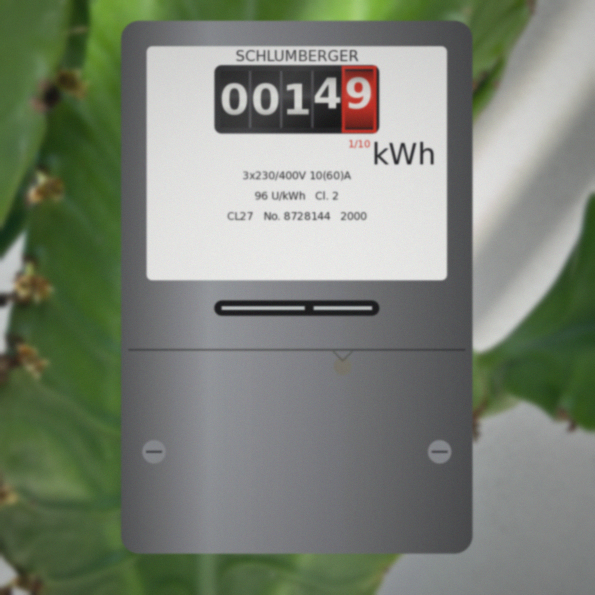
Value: 14.9 kWh
